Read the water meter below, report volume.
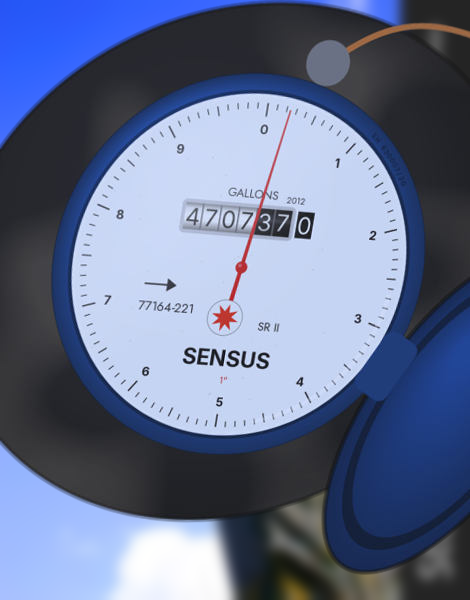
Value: 4707370.2 gal
